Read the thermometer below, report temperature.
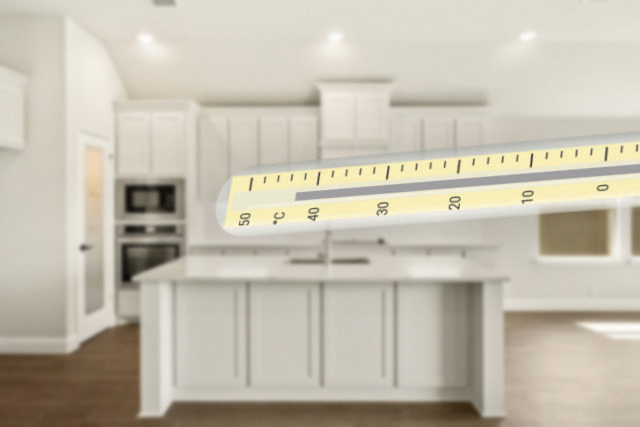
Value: 43 °C
